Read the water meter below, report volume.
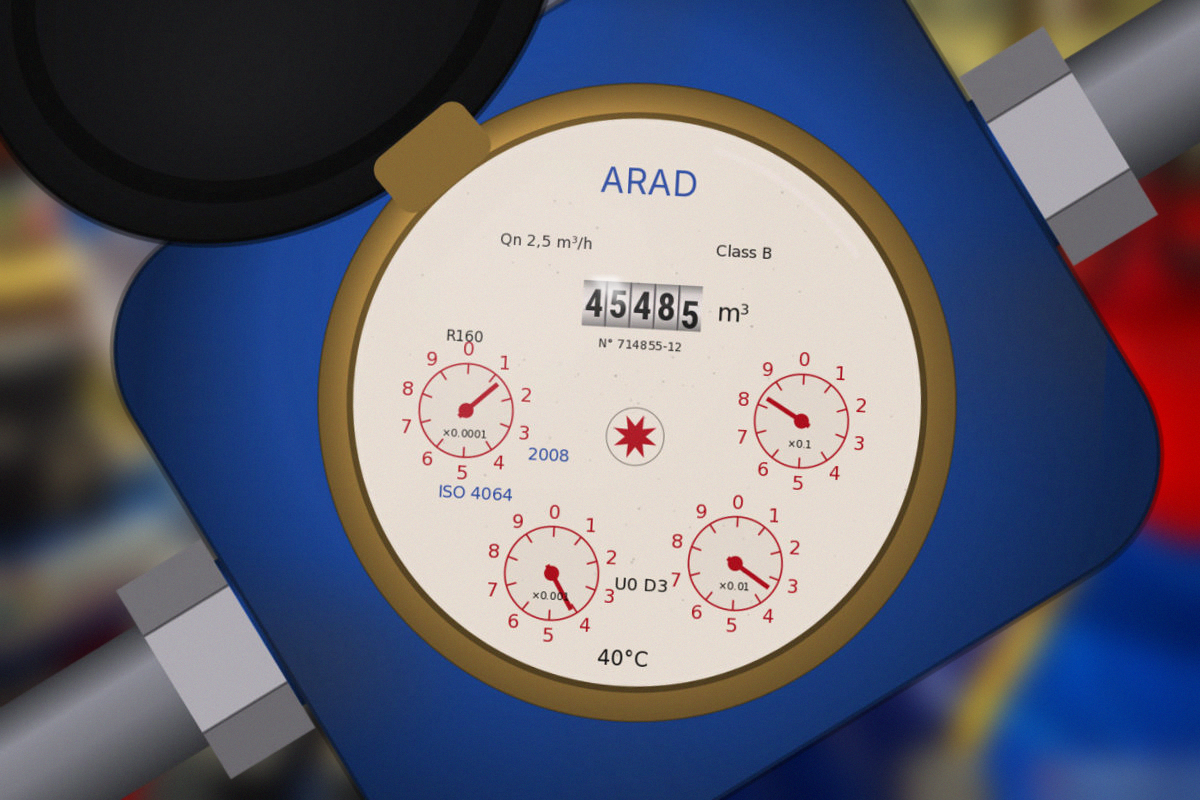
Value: 45484.8341 m³
